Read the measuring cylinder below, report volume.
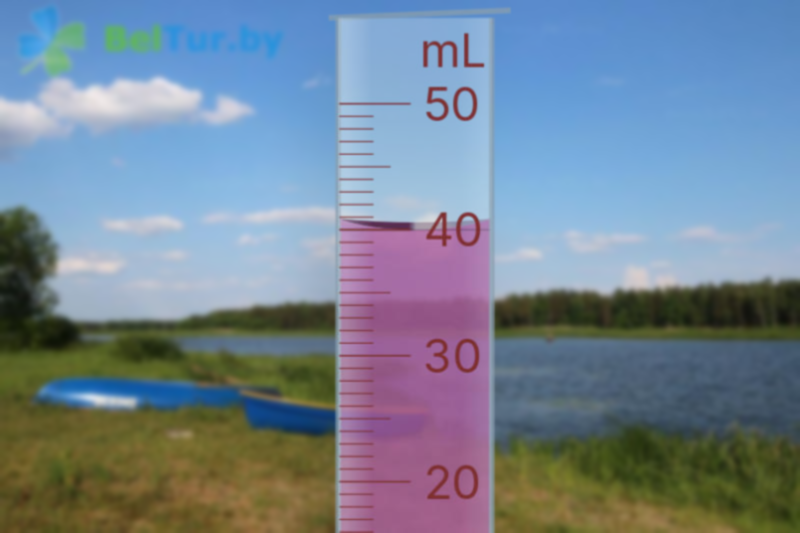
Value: 40 mL
